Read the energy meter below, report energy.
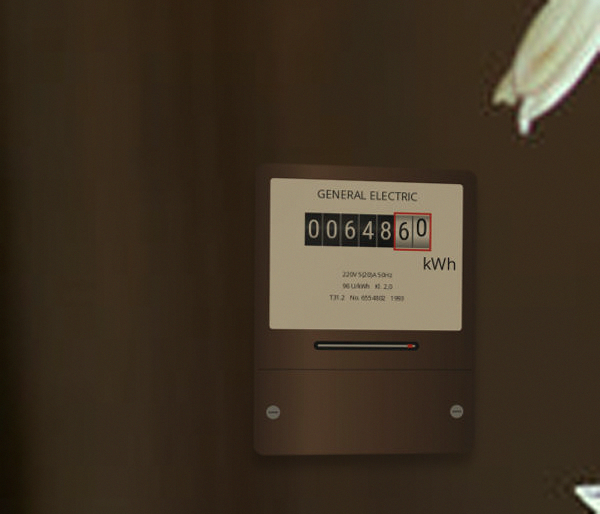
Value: 648.60 kWh
